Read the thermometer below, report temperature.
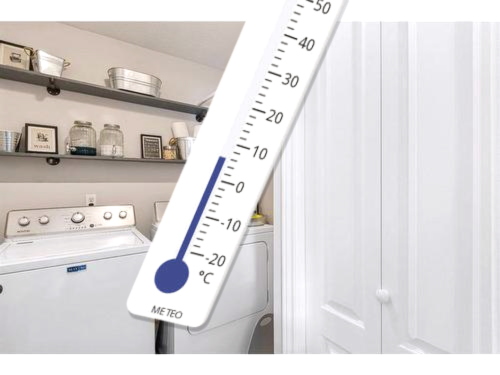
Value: 6 °C
